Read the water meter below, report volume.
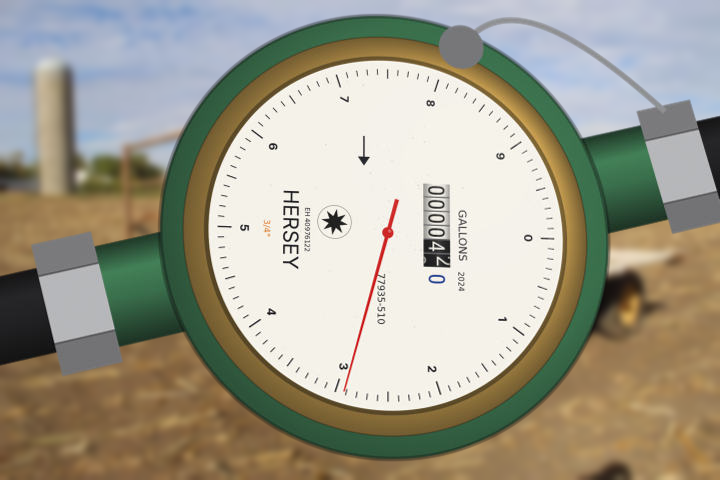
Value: 422.9 gal
